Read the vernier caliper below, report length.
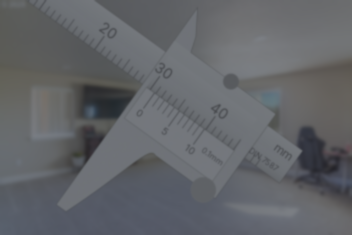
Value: 30.8 mm
